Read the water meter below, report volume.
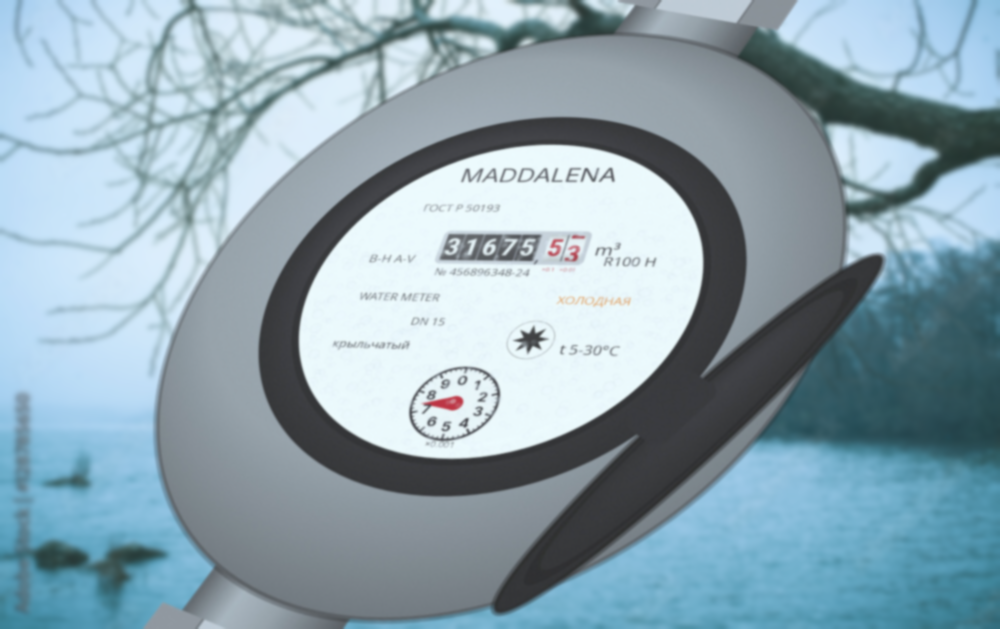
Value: 31675.527 m³
